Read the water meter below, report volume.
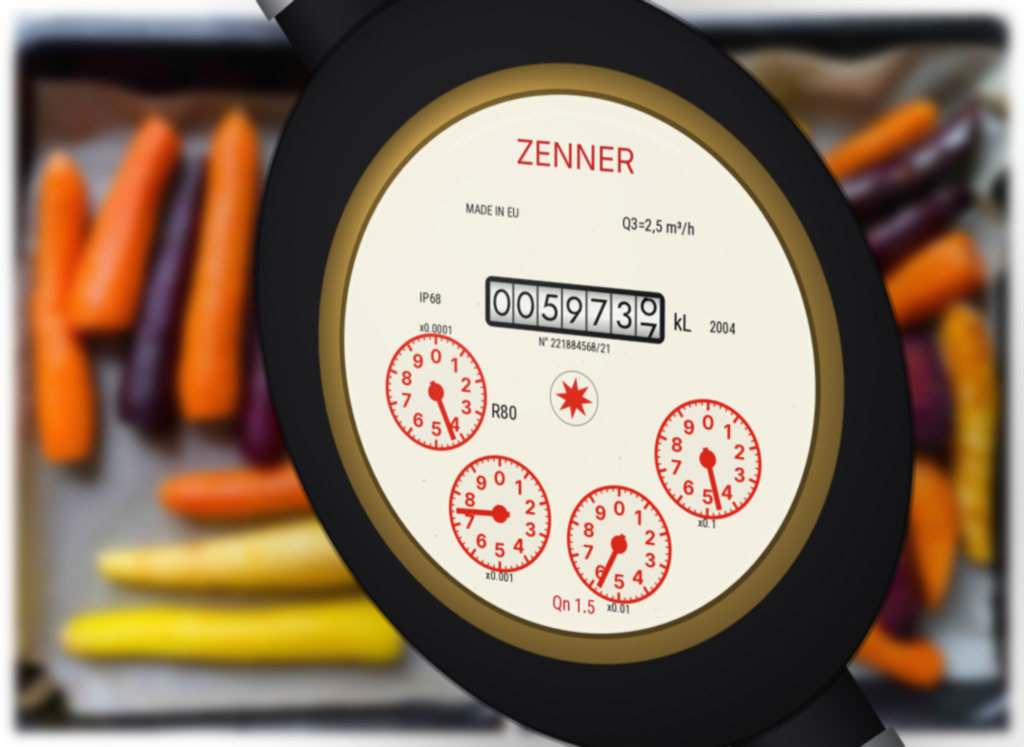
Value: 59736.4574 kL
